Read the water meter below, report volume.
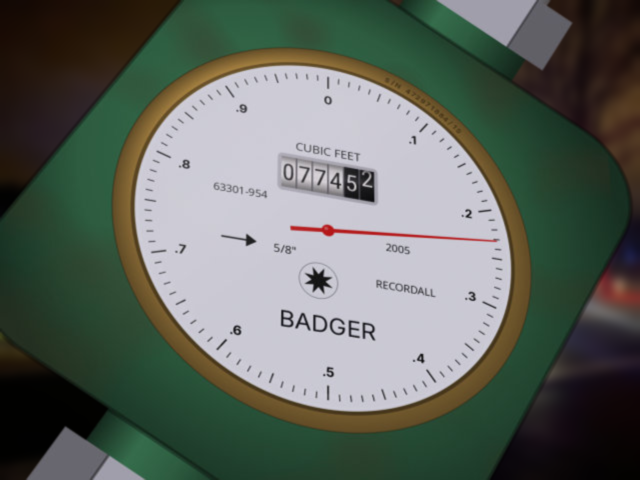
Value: 77452.23 ft³
